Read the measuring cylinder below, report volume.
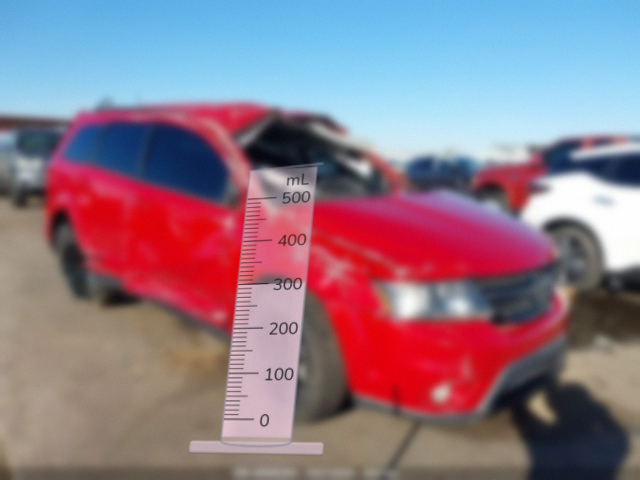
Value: 300 mL
